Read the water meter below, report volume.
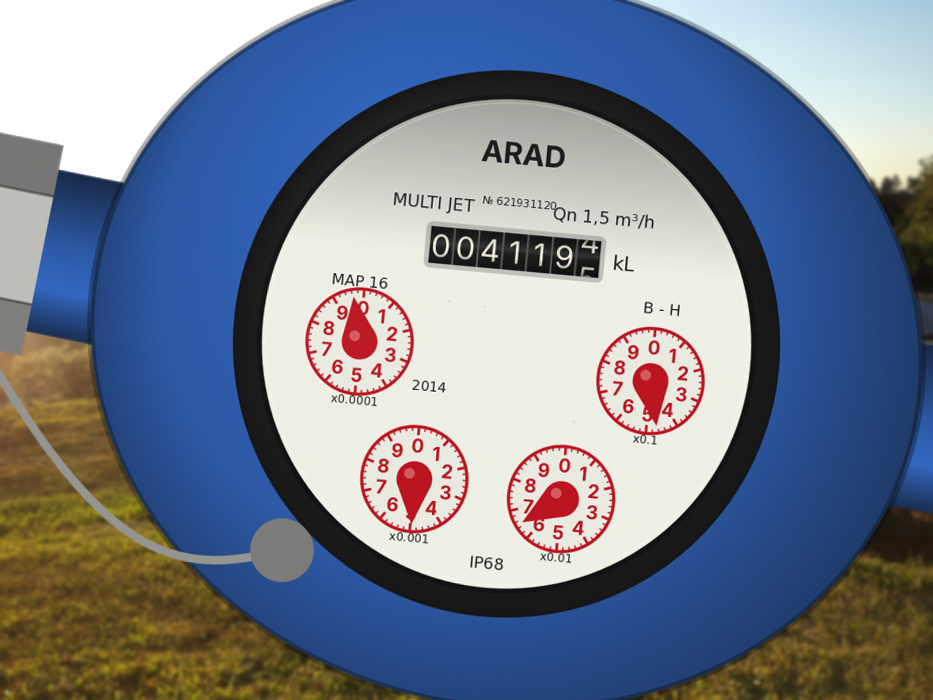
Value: 41194.4649 kL
